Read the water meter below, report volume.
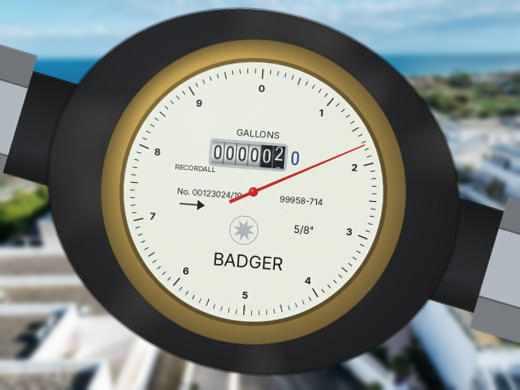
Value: 21.7 gal
